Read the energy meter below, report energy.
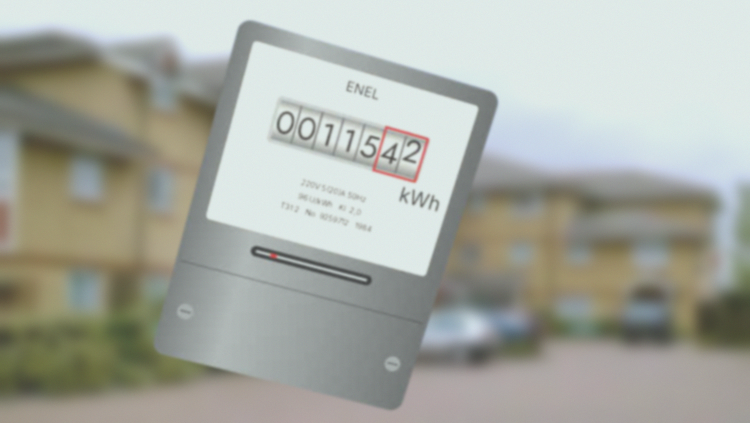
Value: 115.42 kWh
